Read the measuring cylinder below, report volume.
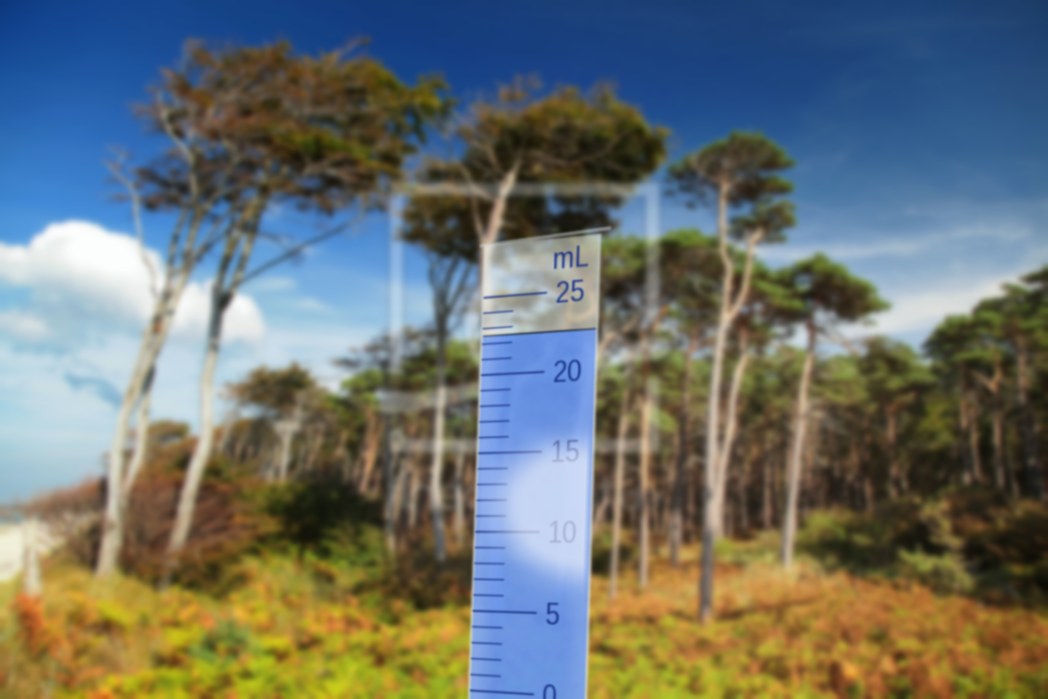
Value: 22.5 mL
